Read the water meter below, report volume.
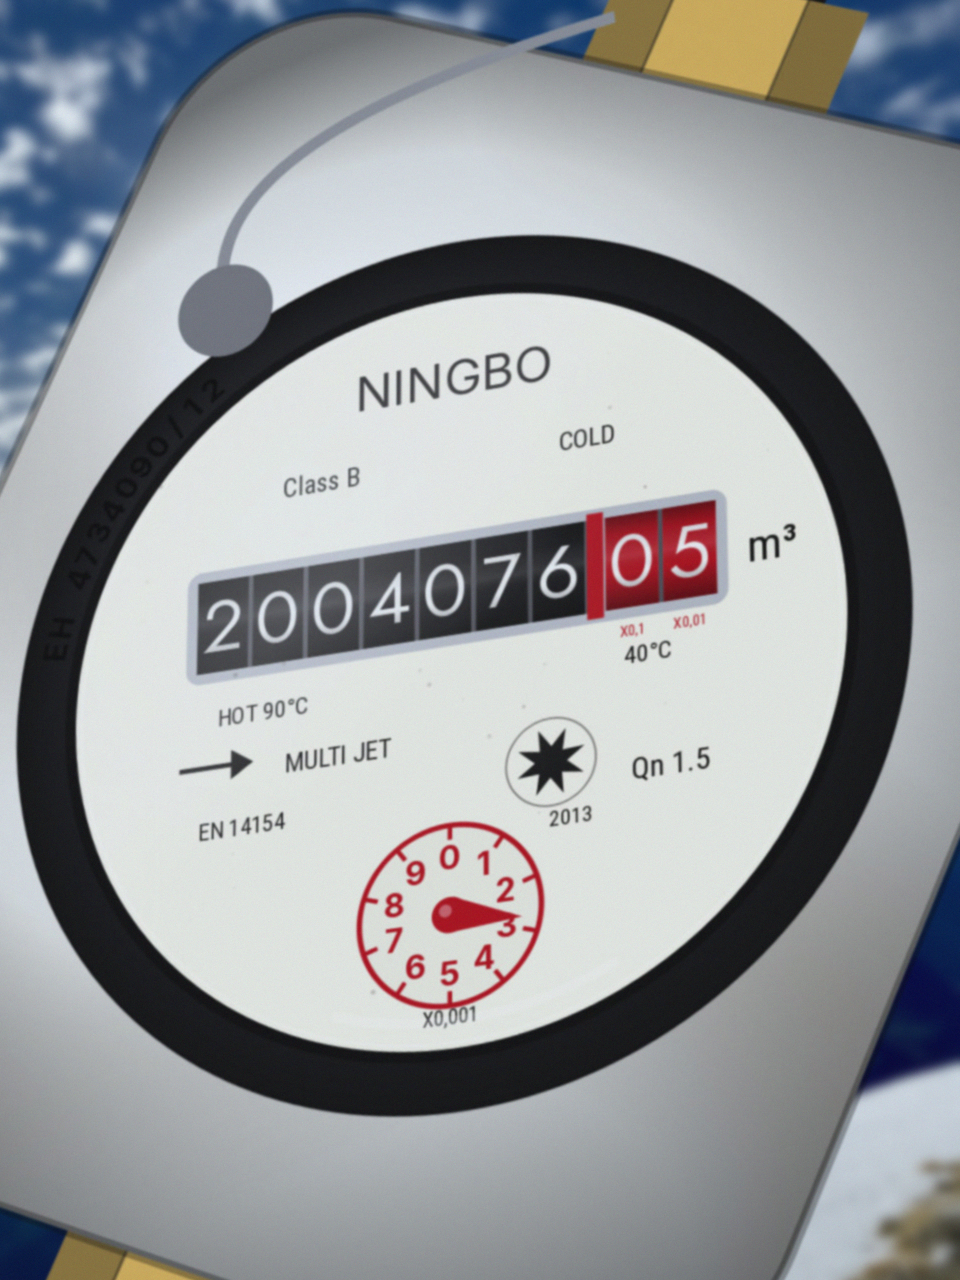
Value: 2004076.052 m³
